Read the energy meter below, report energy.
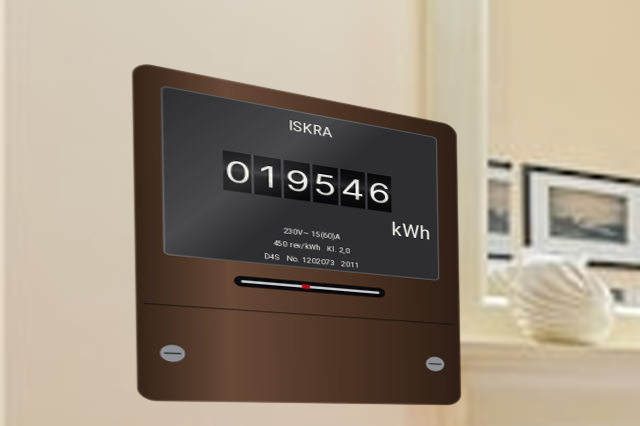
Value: 19546 kWh
